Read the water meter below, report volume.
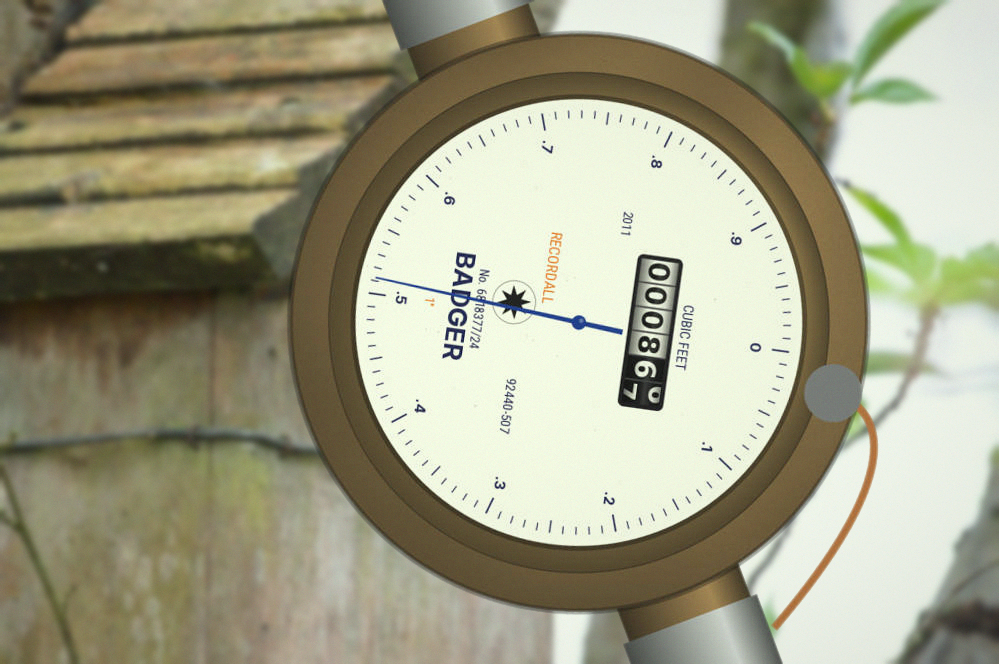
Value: 866.51 ft³
